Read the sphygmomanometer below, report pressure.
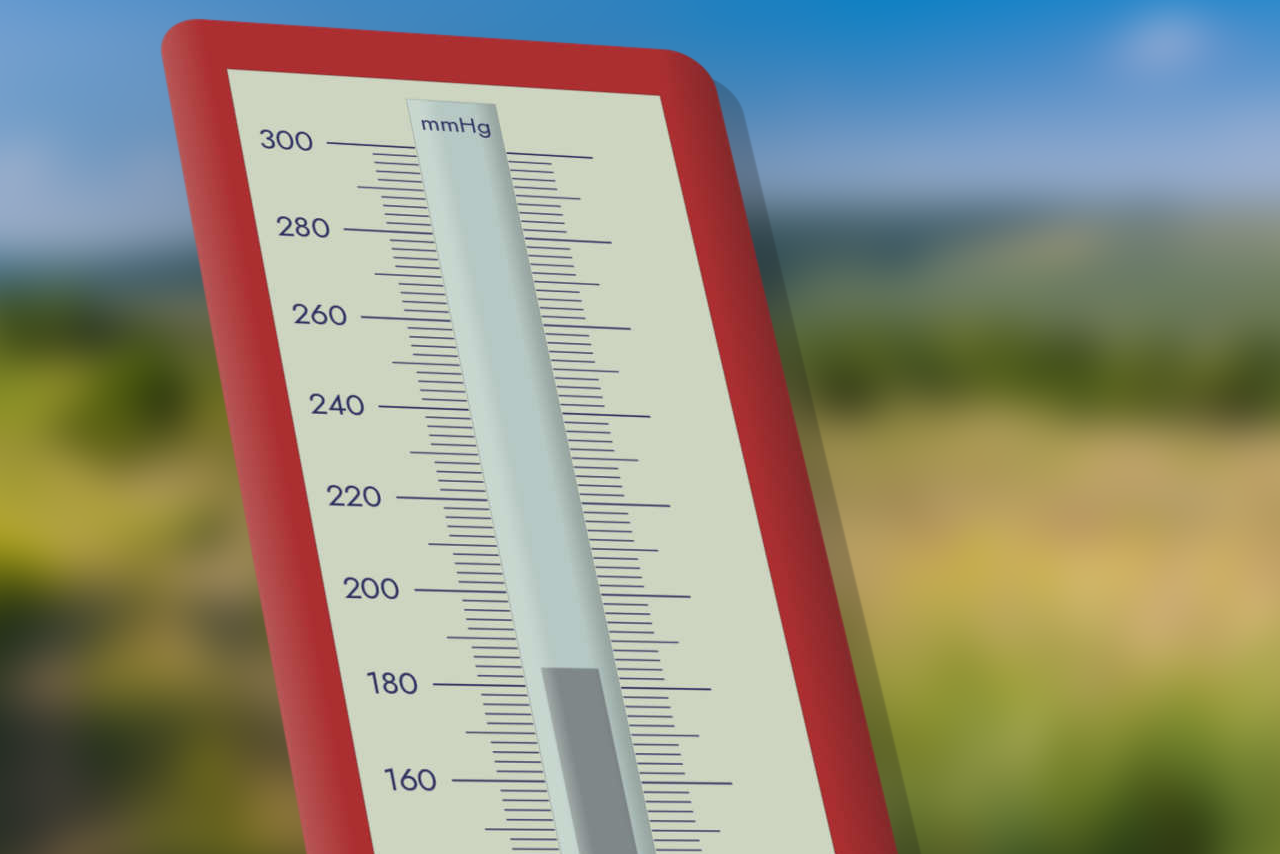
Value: 184 mmHg
